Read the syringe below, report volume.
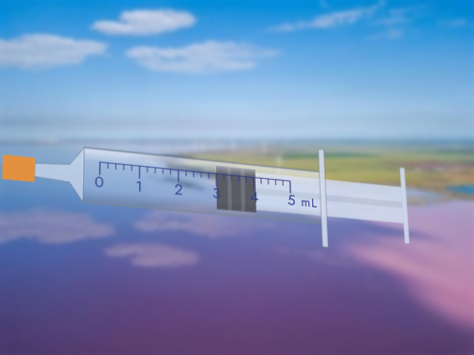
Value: 3 mL
